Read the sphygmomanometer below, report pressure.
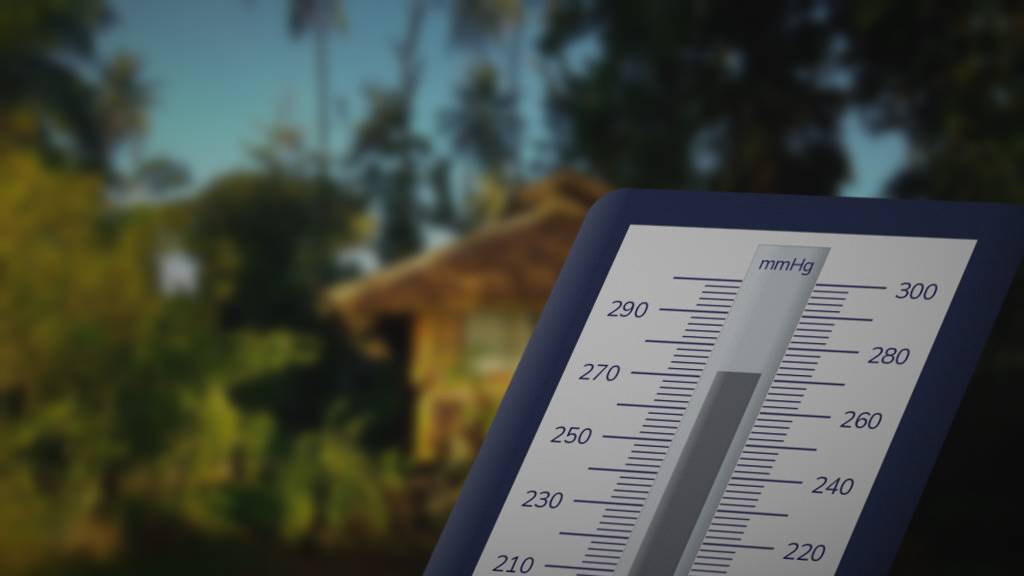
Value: 272 mmHg
